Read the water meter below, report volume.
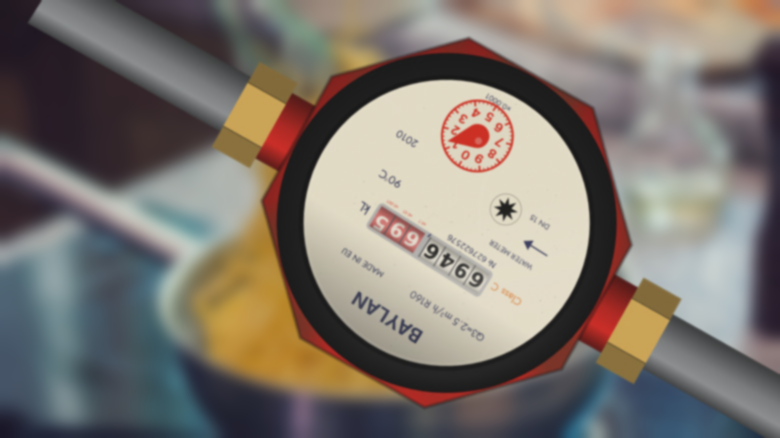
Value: 6946.6951 kL
